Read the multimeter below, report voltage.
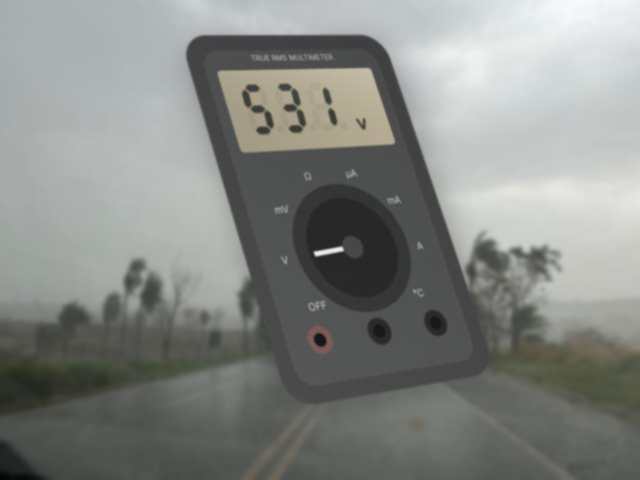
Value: 531 V
